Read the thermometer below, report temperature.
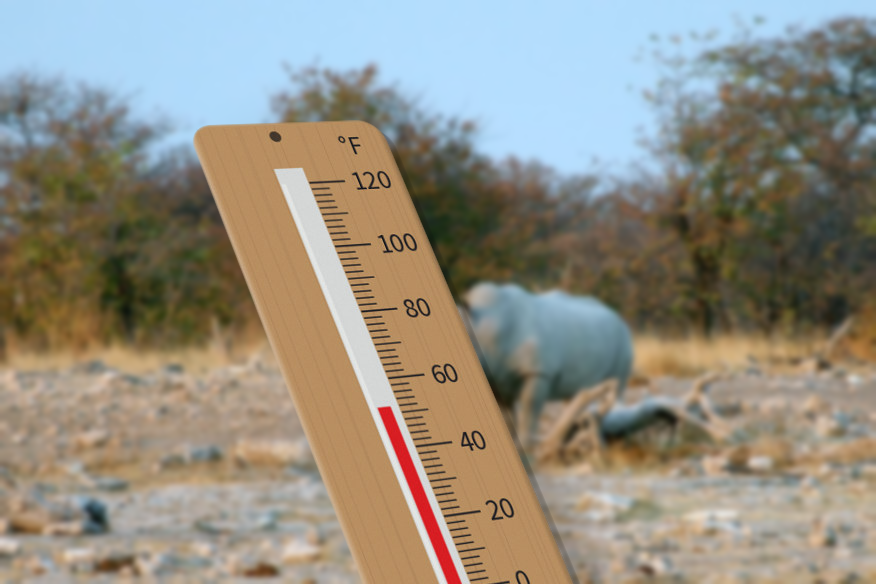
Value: 52 °F
